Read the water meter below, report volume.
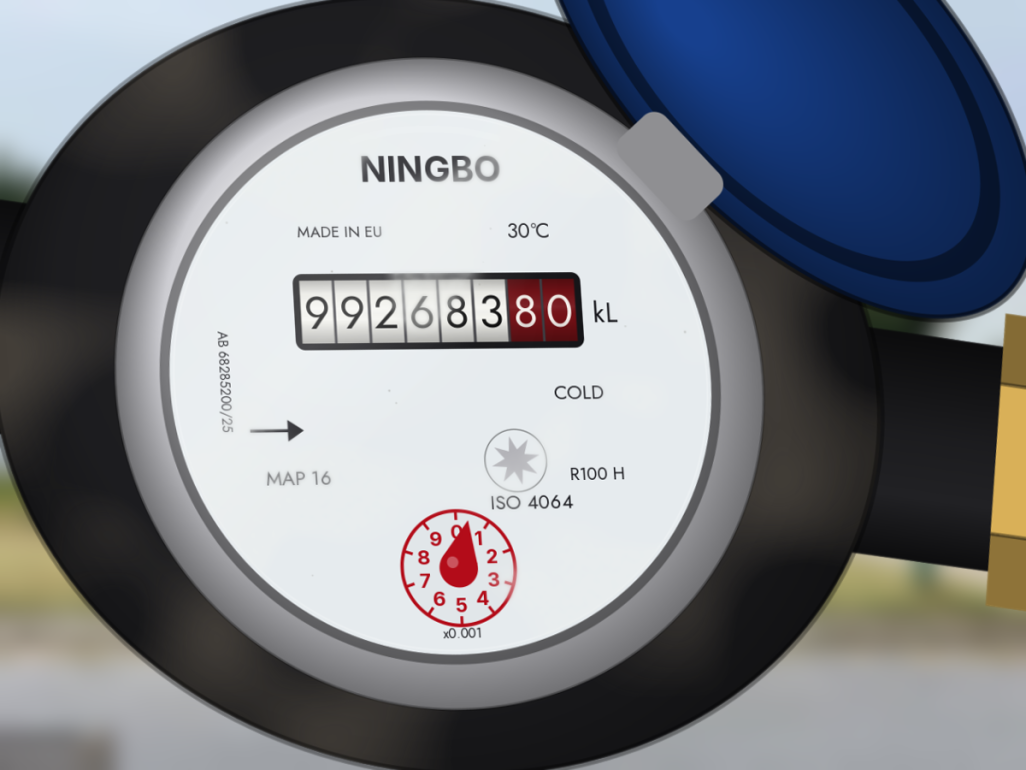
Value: 992683.800 kL
